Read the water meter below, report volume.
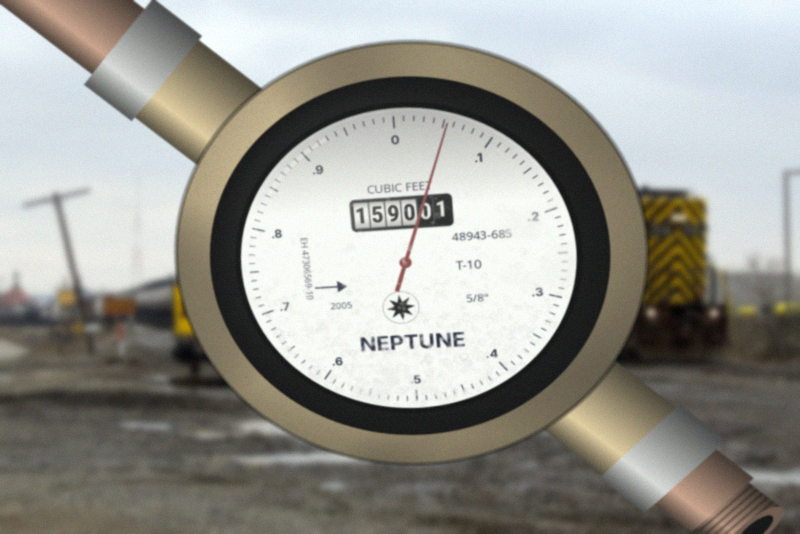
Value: 159001.05 ft³
